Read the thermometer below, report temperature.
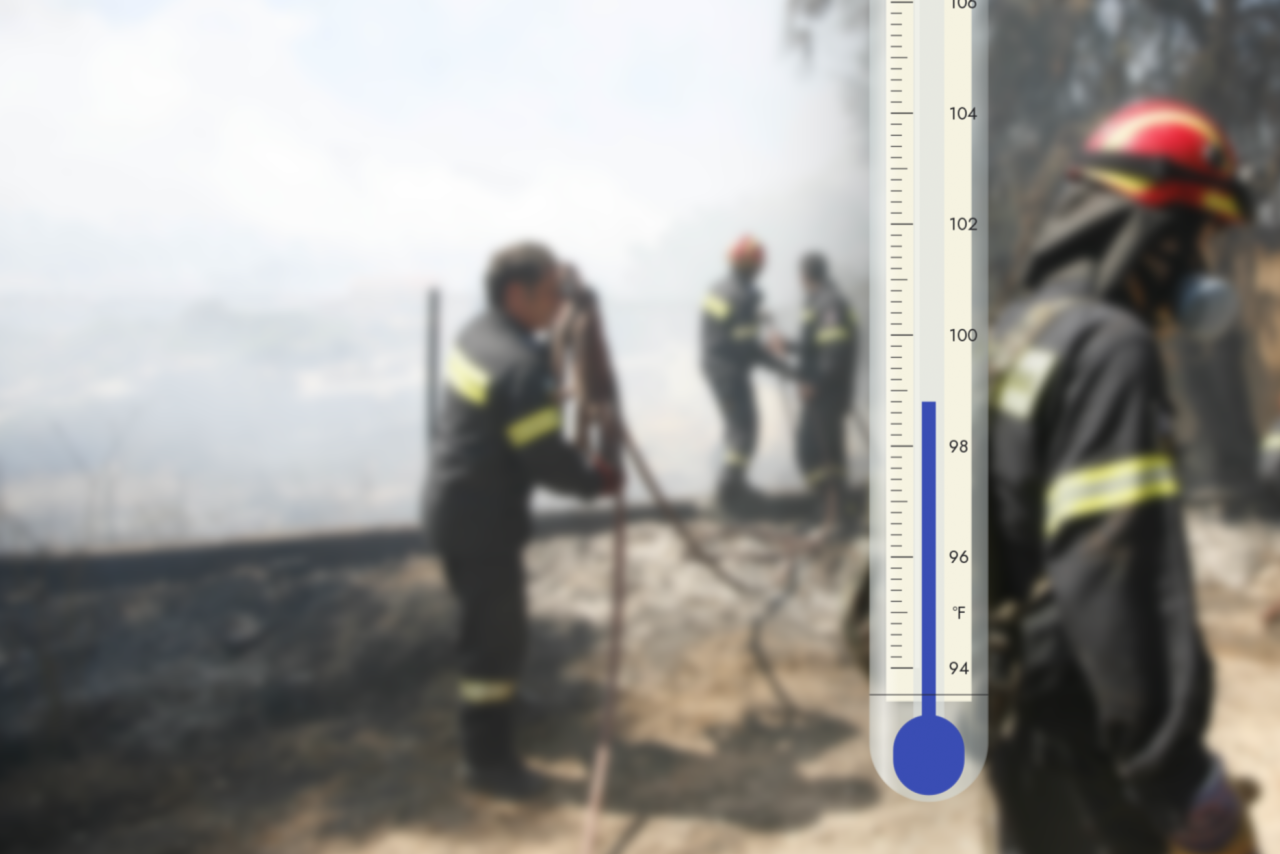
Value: 98.8 °F
